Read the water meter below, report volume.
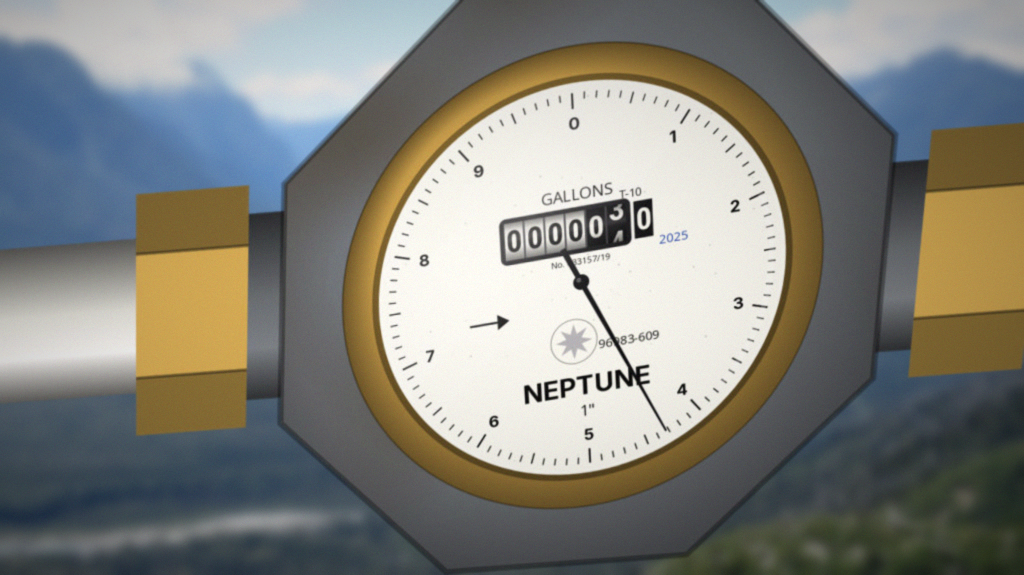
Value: 34.3 gal
